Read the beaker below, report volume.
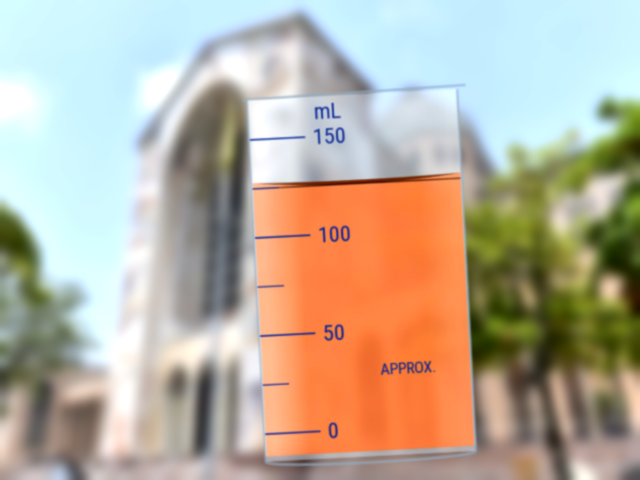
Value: 125 mL
